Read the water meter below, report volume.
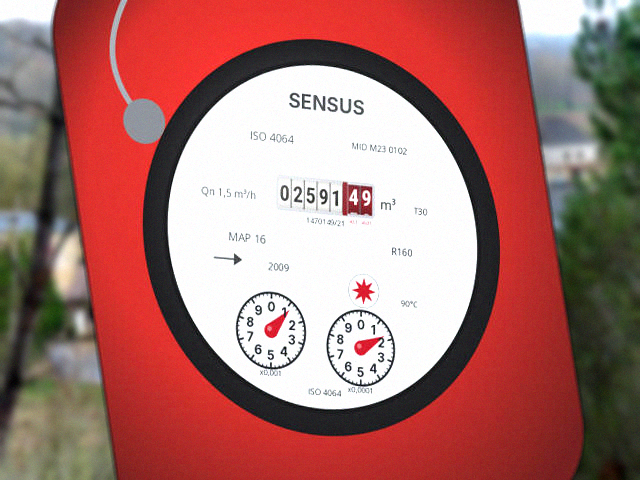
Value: 2591.4911 m³
